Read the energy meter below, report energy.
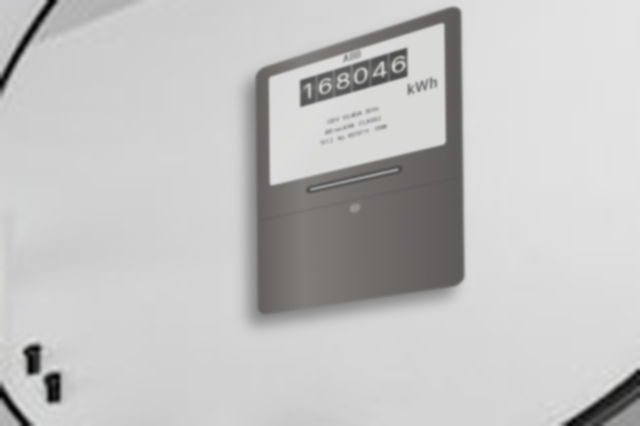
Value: 168046 kWh
